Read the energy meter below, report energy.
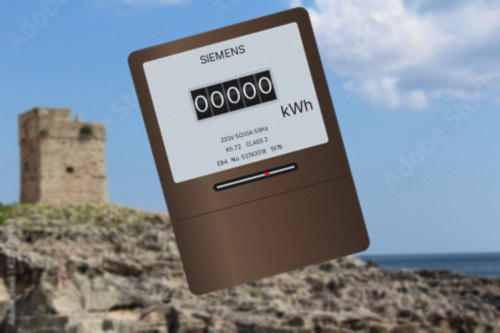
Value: 0 kWh
